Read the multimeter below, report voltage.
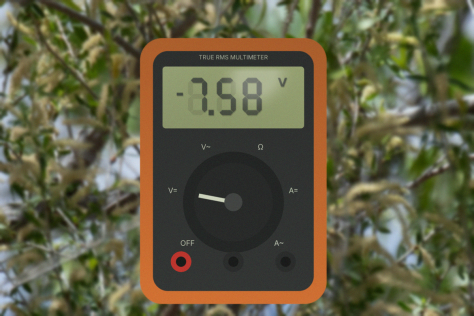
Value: -7.58 V
